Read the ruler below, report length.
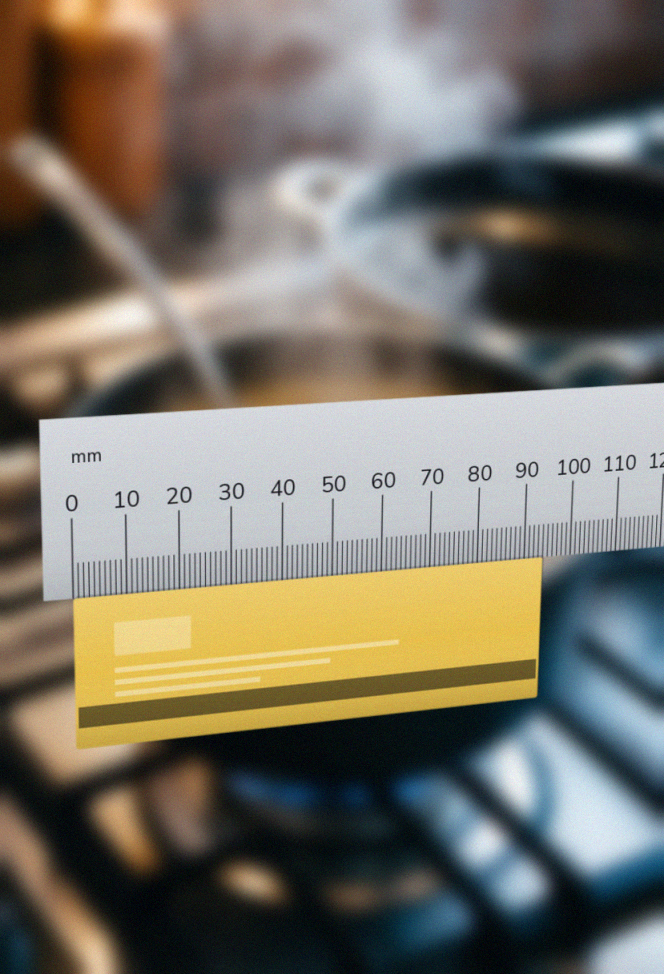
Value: 94 mm
